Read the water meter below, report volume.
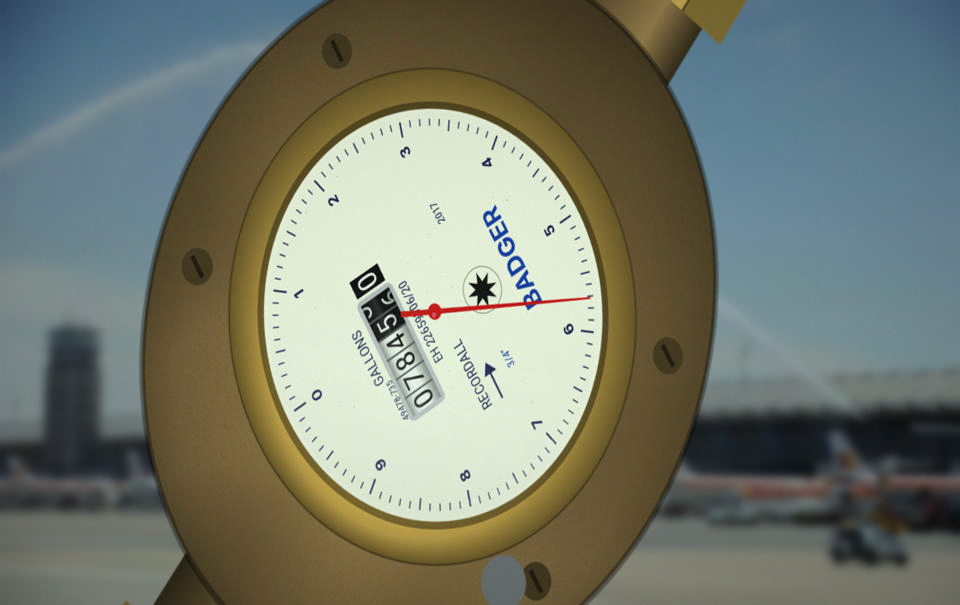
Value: 784555.7 gal
